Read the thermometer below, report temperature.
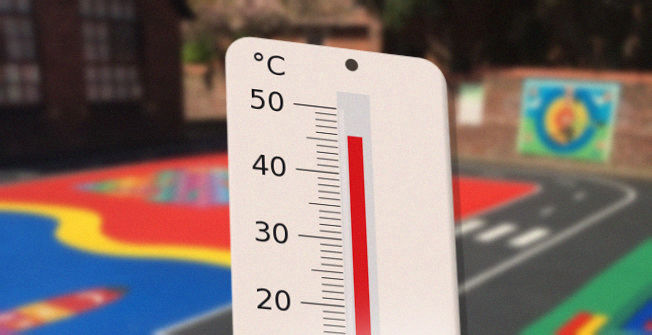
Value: 46 °C
